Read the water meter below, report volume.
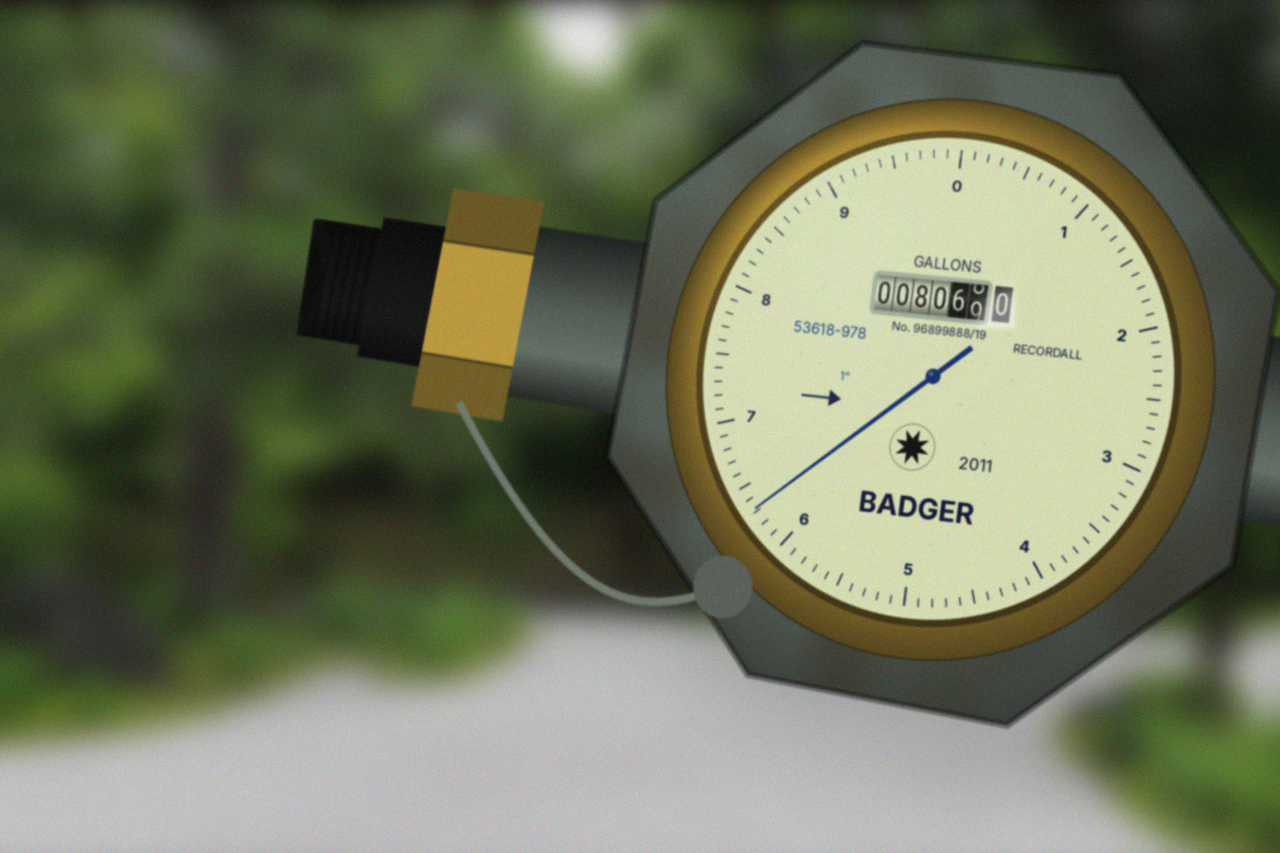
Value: 80686.3 gal
